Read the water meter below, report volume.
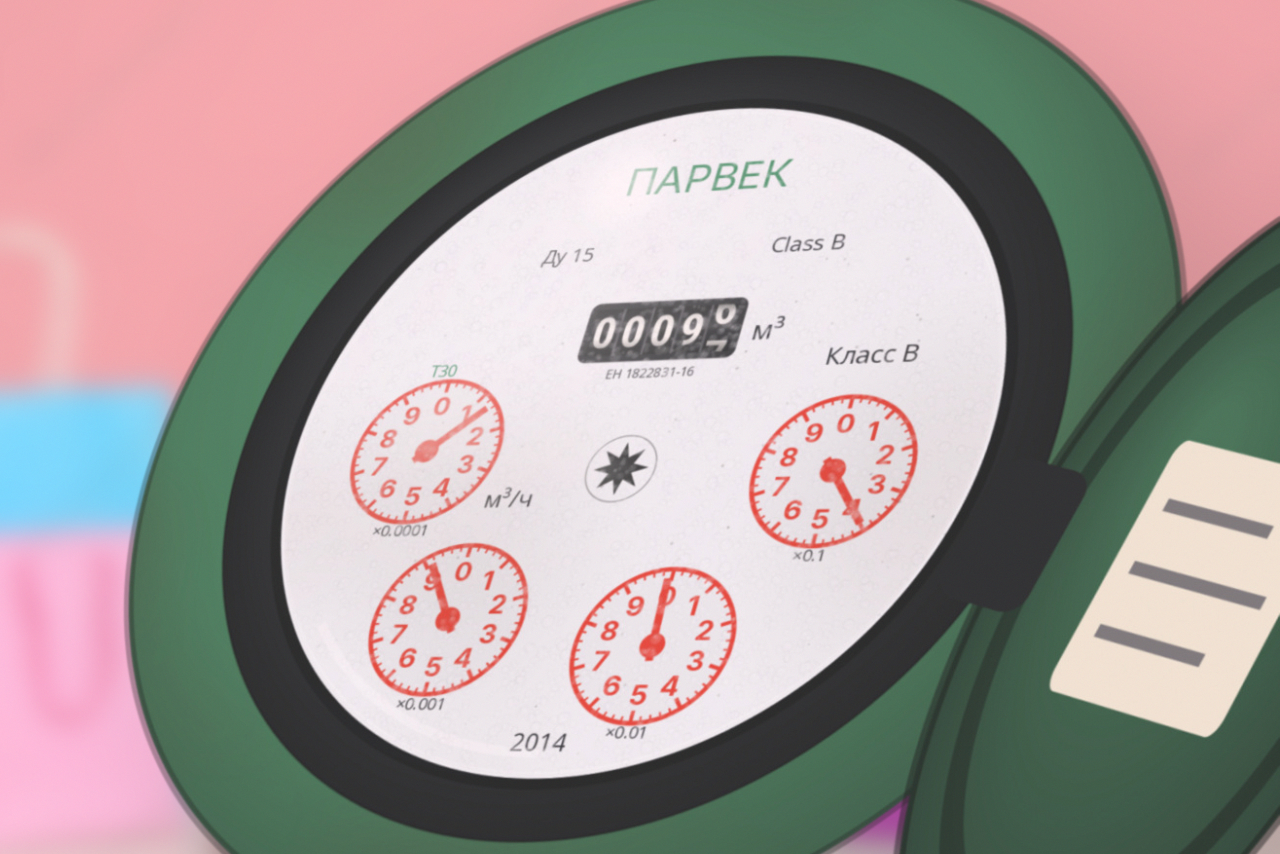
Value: 96.3991 m³
